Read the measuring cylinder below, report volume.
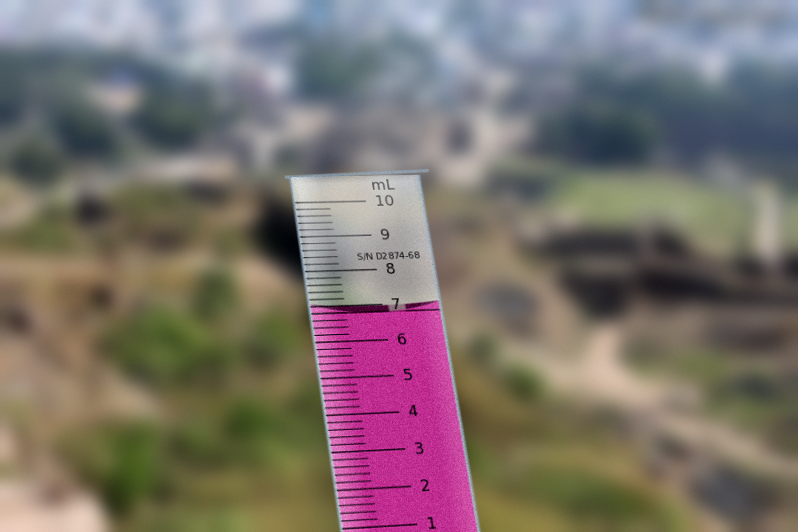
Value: 6.8 mL
